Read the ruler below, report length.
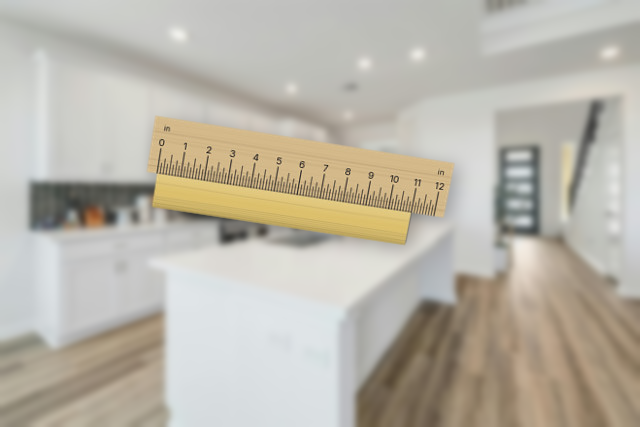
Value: 11 in
